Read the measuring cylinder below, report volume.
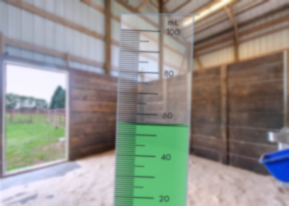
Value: 55 mL
